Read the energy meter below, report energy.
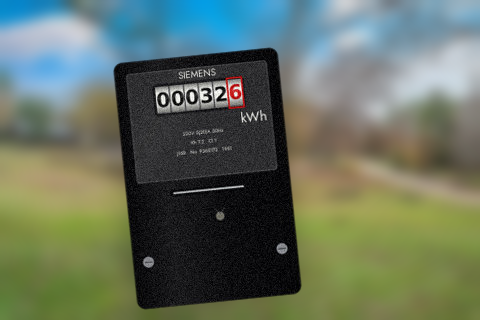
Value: 32.6 kWh
